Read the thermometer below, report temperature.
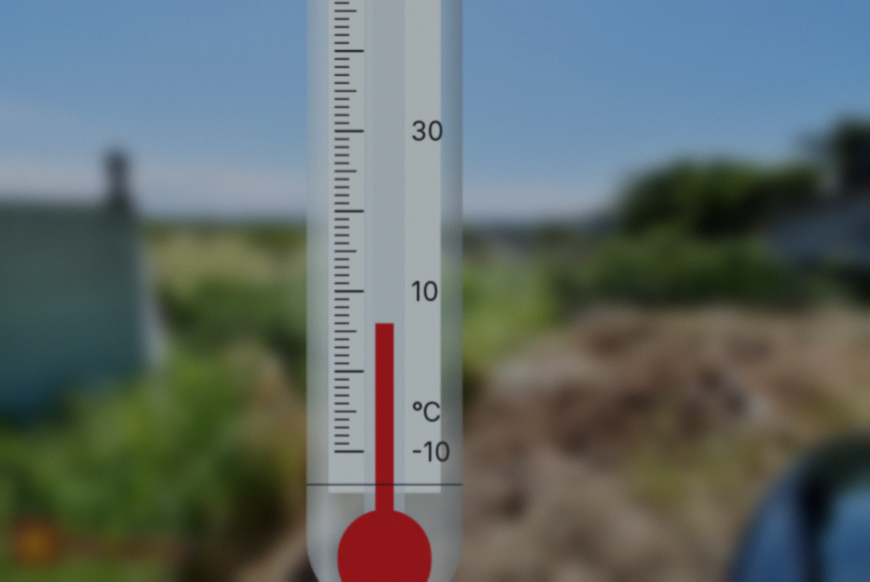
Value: 6 °C
